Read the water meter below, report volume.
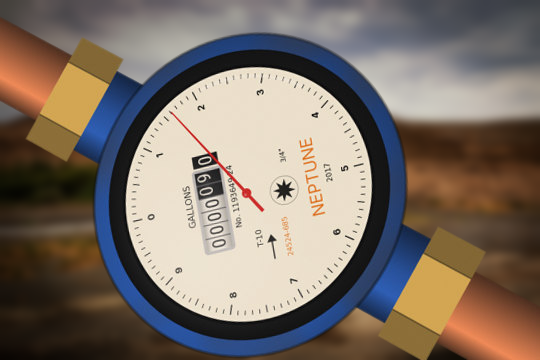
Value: 91.6 gal
